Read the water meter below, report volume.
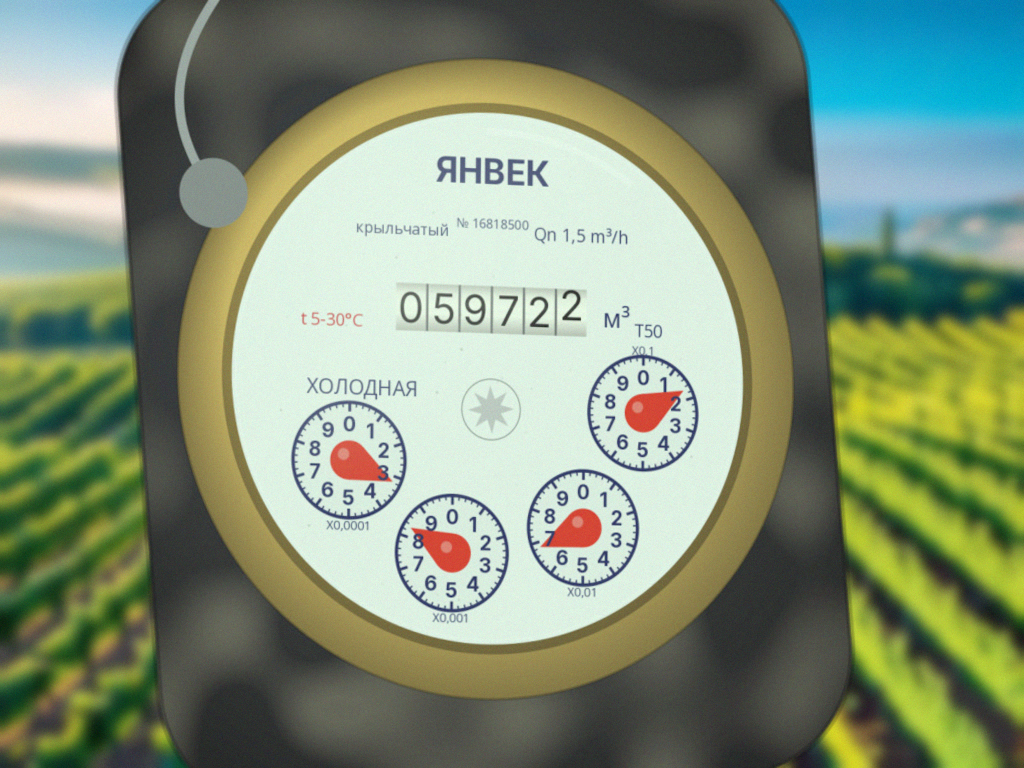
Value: 59722.1683 m³
